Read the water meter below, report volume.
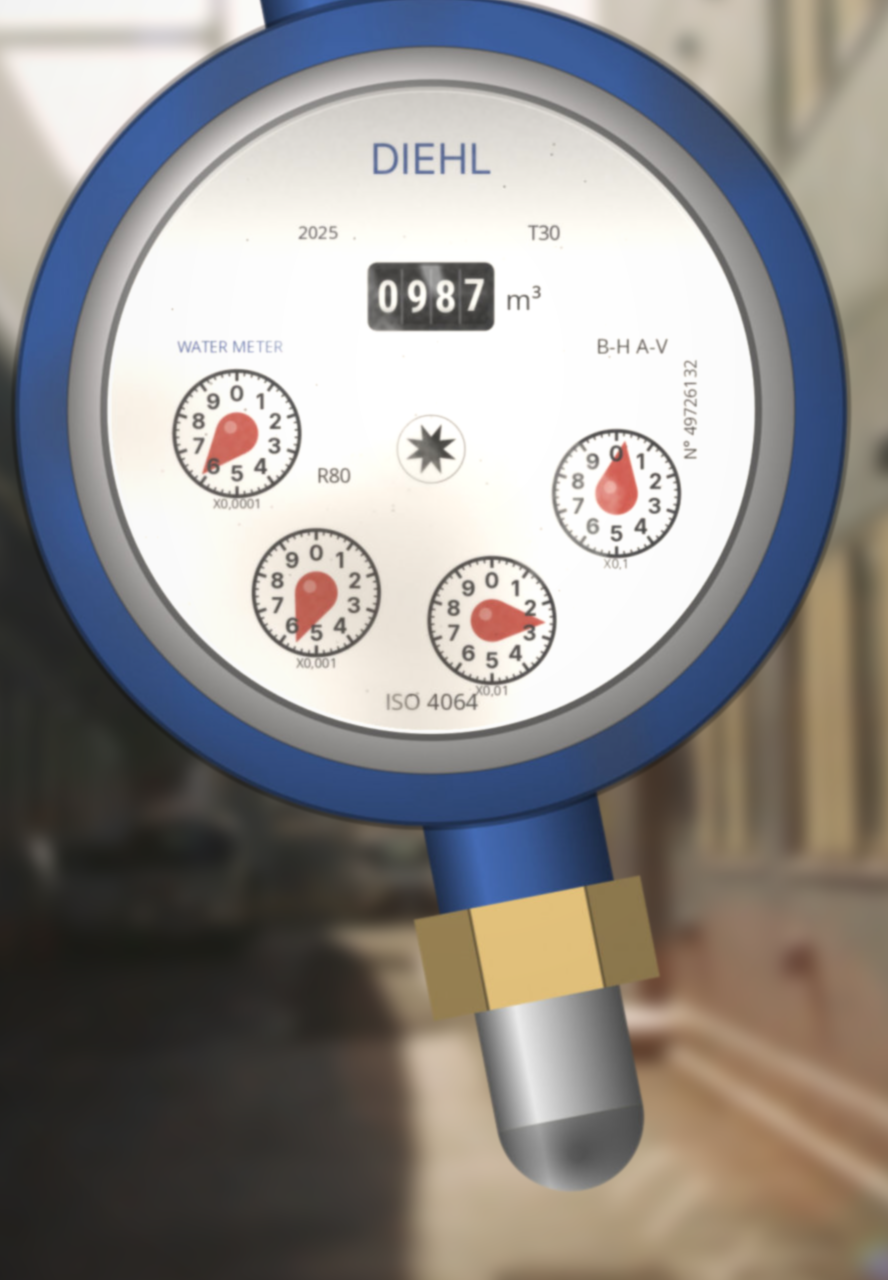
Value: 987.0256 m³
